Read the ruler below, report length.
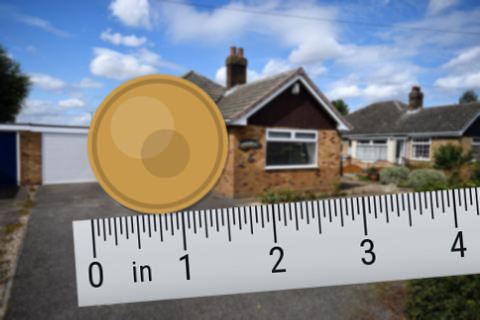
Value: 1.5625 in
